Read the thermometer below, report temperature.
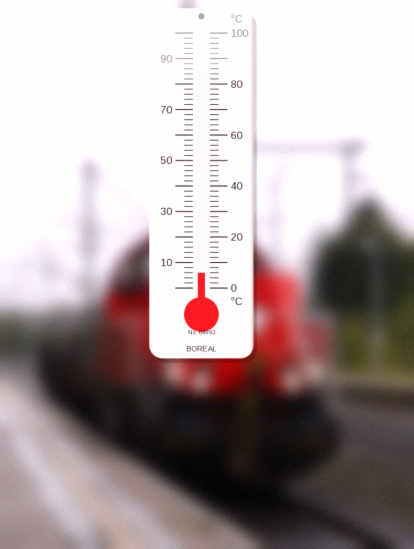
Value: 6 °C
